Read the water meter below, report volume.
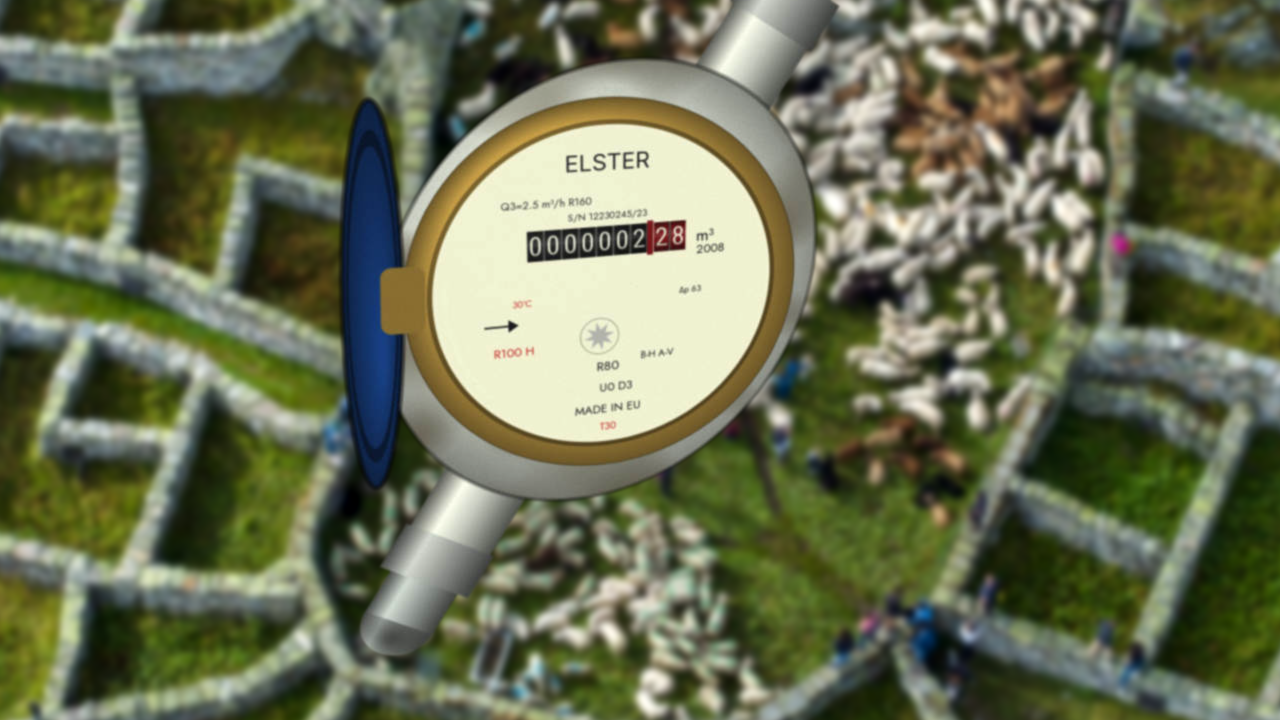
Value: 2.28 m³
